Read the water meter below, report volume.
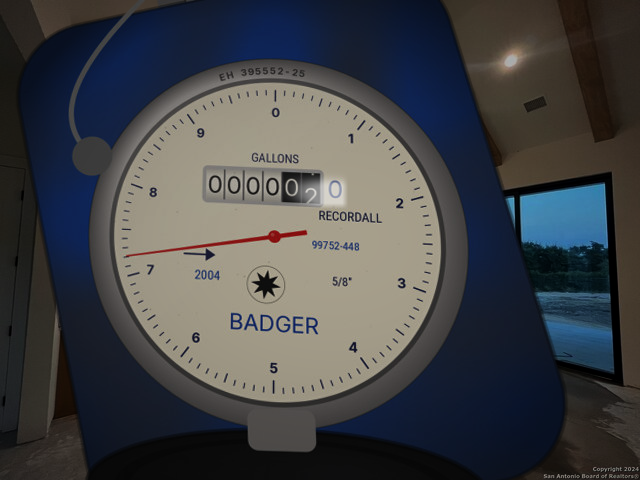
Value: 17.2 gal
